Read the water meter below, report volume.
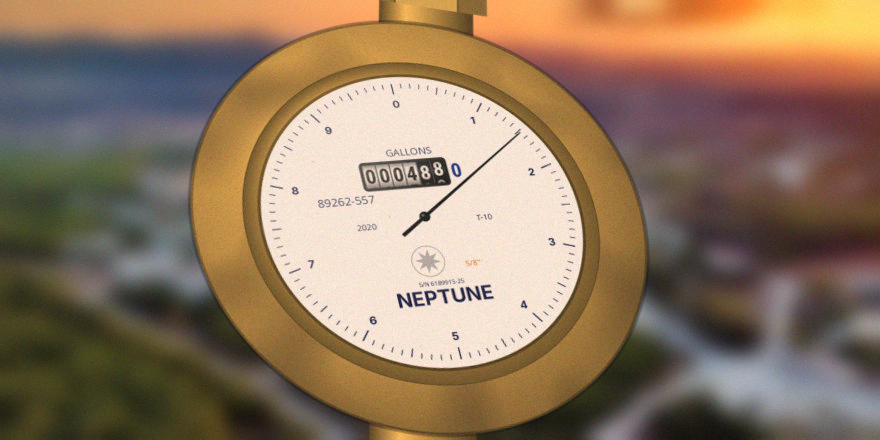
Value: 4881.5 gal
